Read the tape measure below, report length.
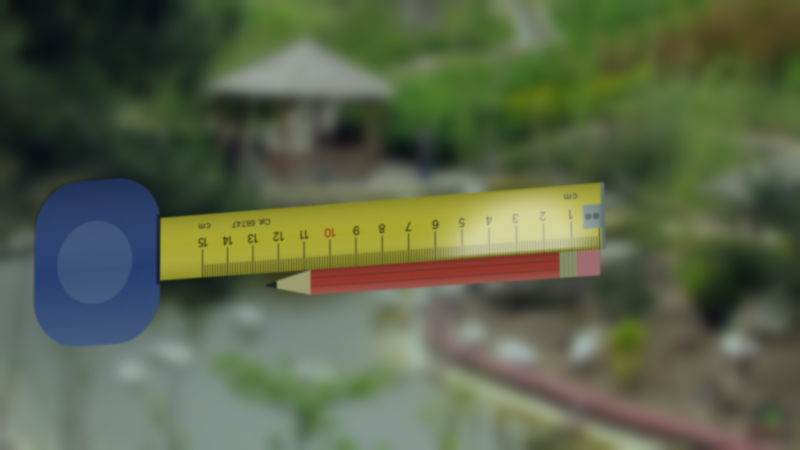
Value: 12.5 cm
